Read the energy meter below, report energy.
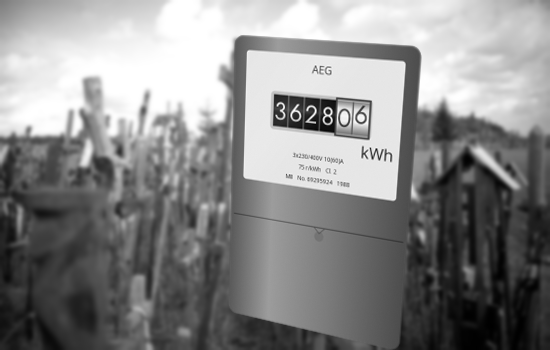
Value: 3628.06 kWh
